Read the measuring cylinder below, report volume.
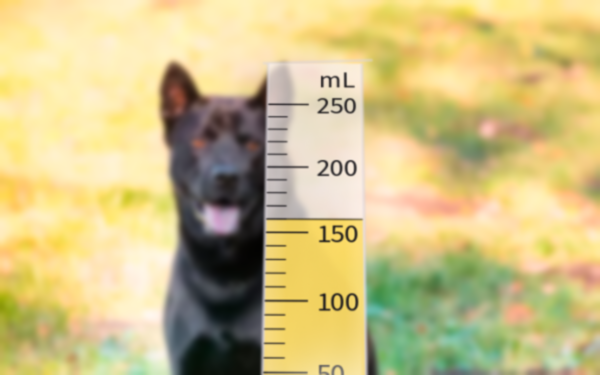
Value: 160 mL
